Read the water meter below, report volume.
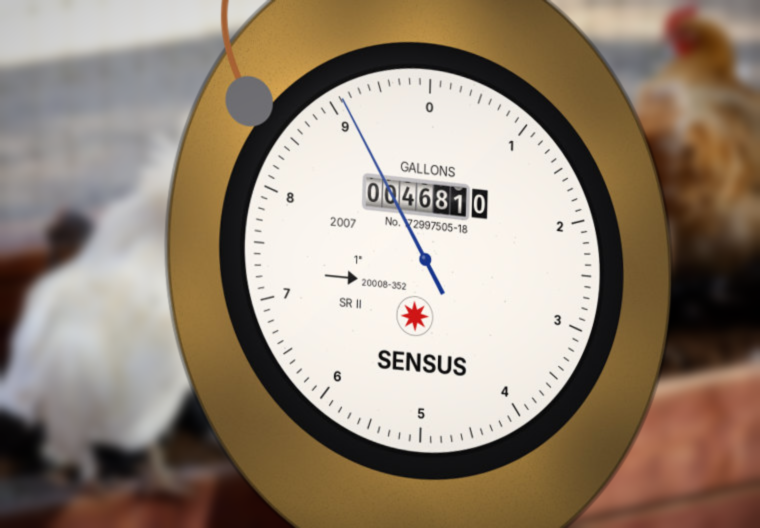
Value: 46809.1 gal
